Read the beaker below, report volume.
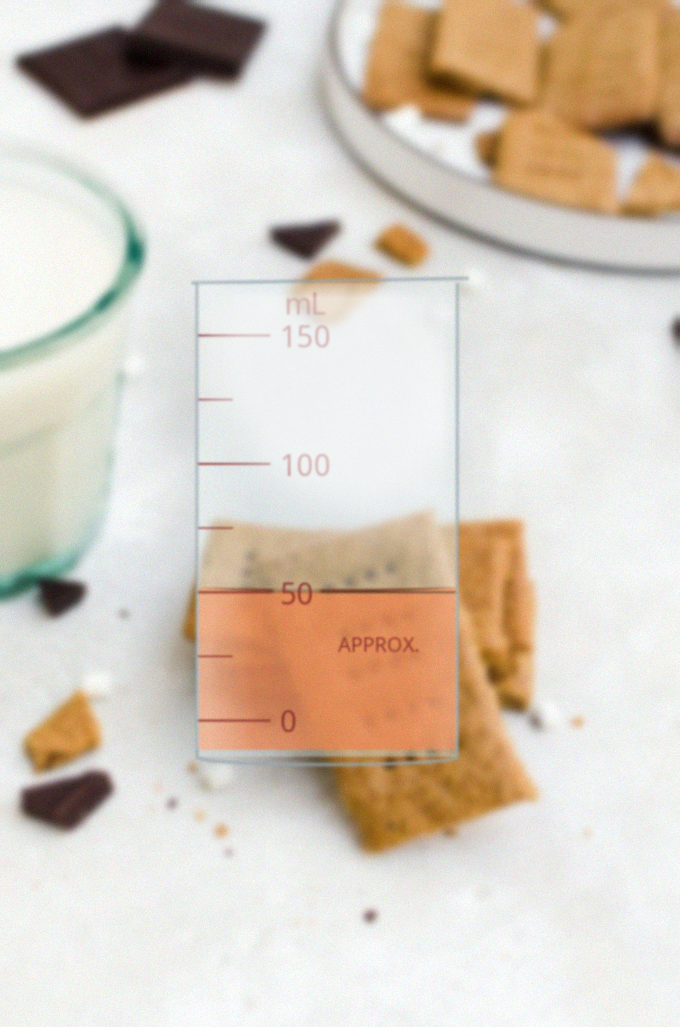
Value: 50 mL
